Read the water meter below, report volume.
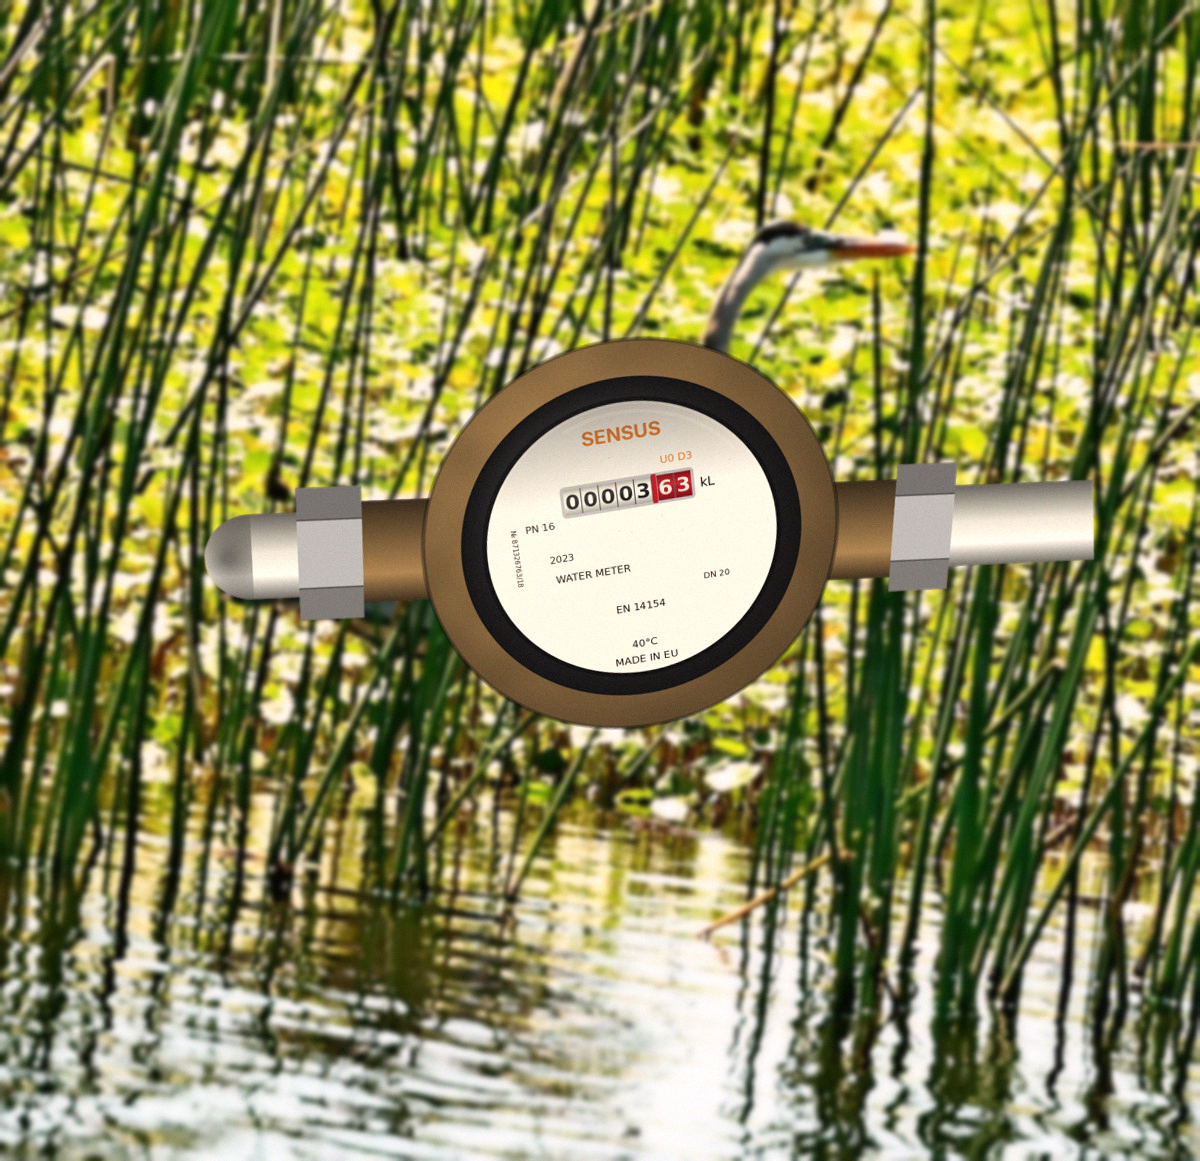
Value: 3.63 kL
